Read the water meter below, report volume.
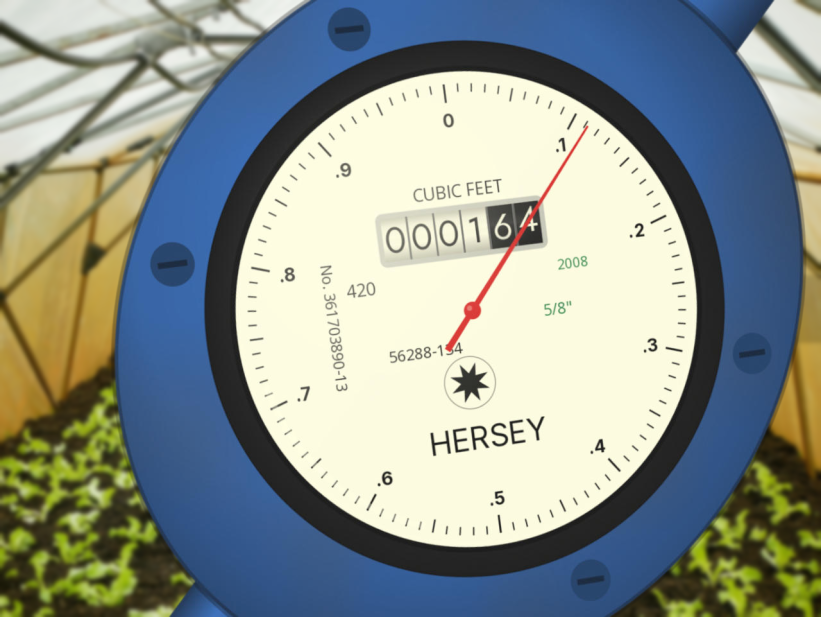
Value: 164.11 ft³
